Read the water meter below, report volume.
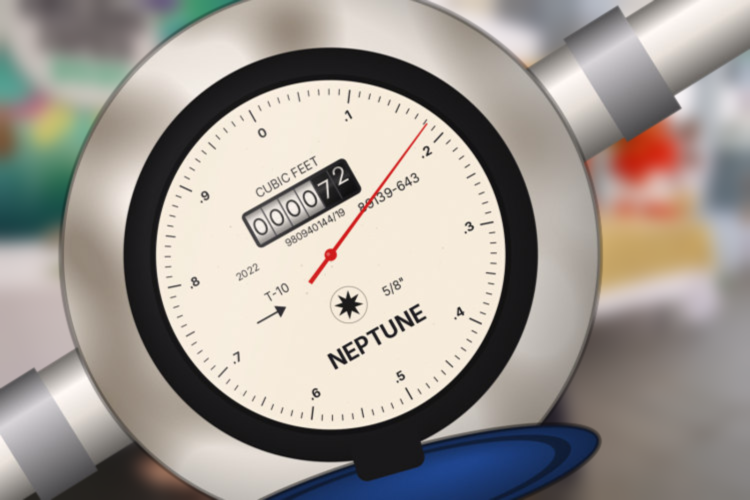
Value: 72.18 ft³
